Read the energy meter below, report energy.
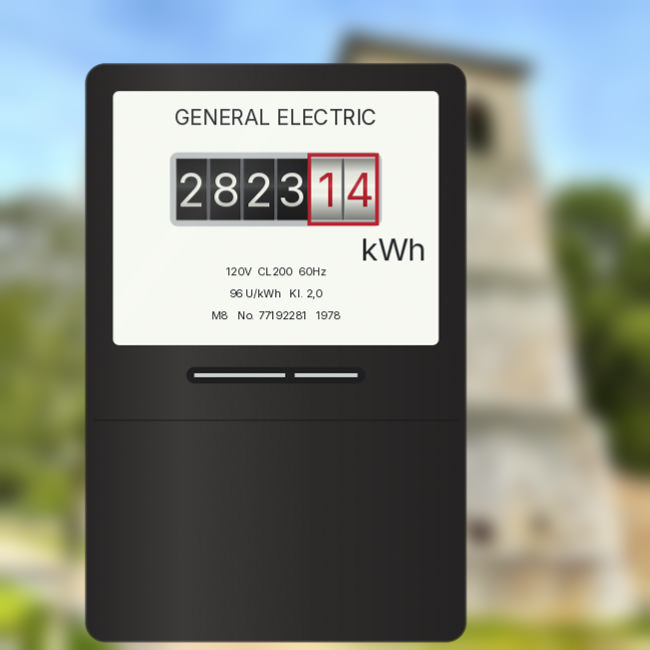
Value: 2823.14 kWh
